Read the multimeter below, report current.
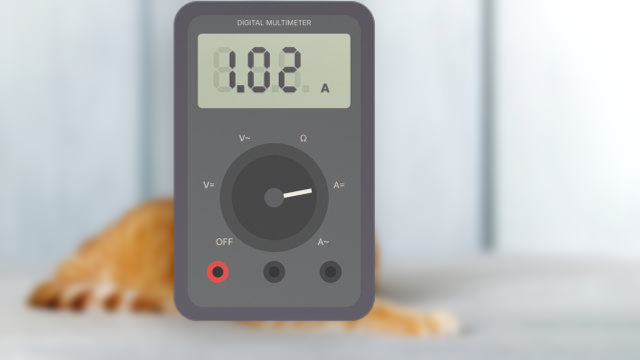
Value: 1.02 A
